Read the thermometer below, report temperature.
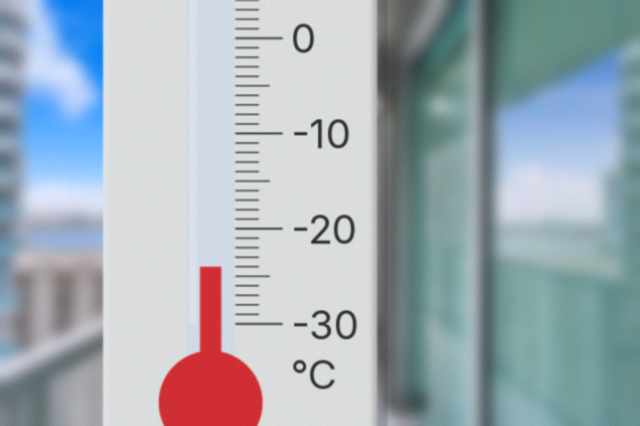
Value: -24 °C
